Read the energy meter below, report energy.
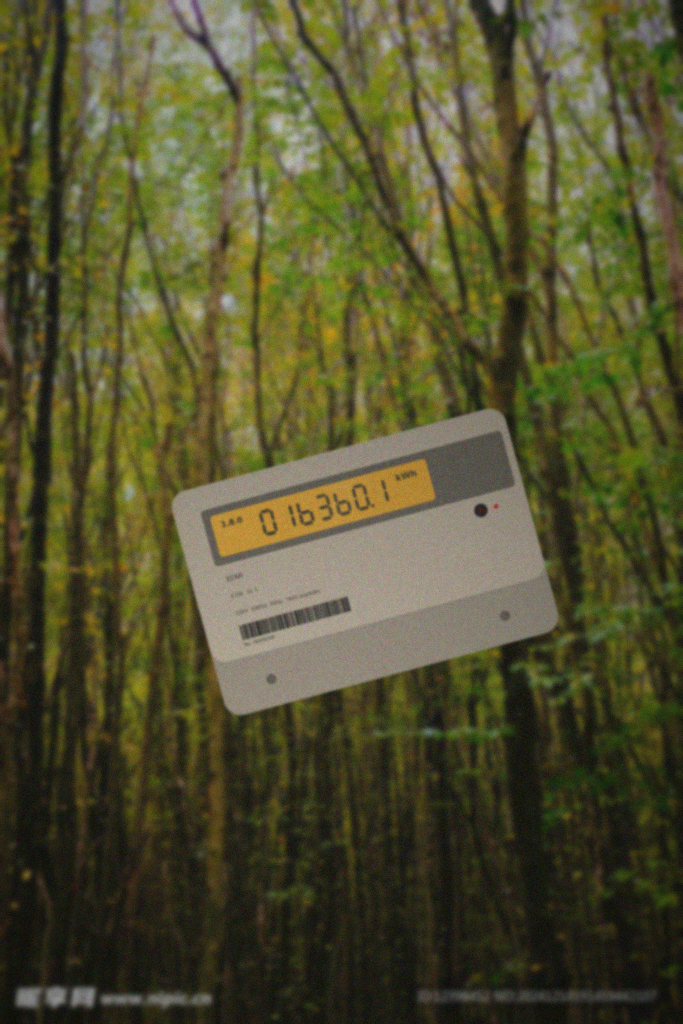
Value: 16360.1 kWh
